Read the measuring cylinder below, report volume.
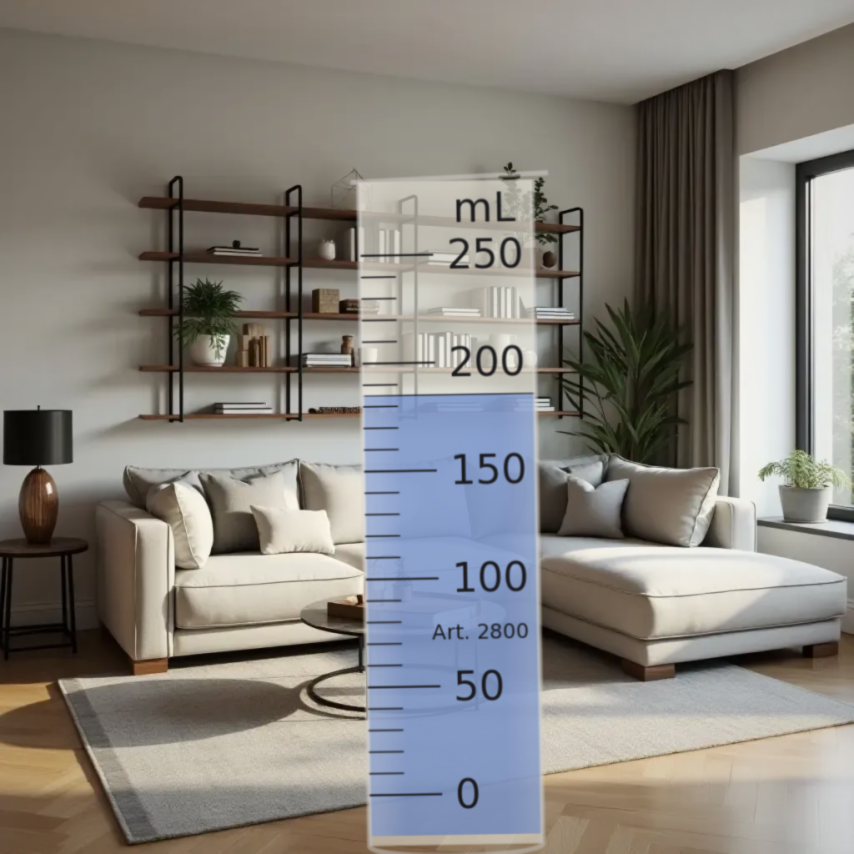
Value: 185 mL
